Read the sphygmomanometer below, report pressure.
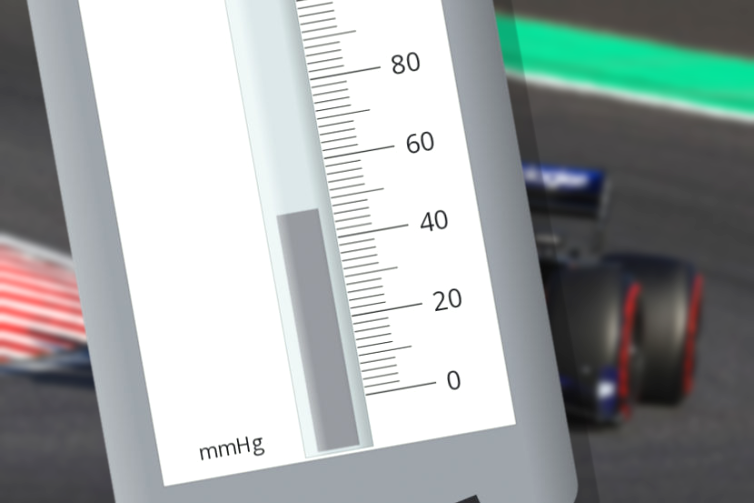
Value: 48 mmHg
